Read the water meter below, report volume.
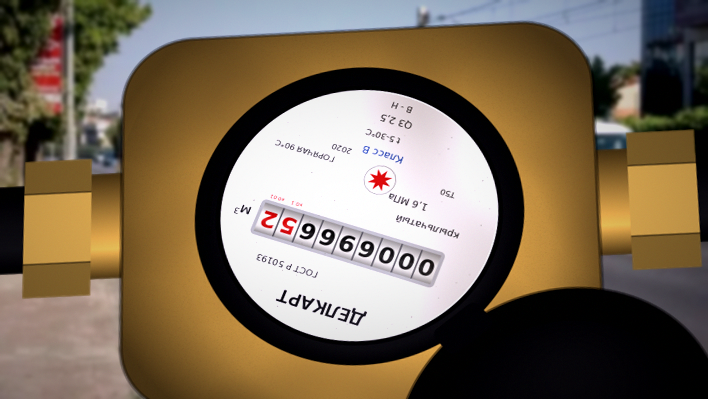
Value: 6966.52 m³
